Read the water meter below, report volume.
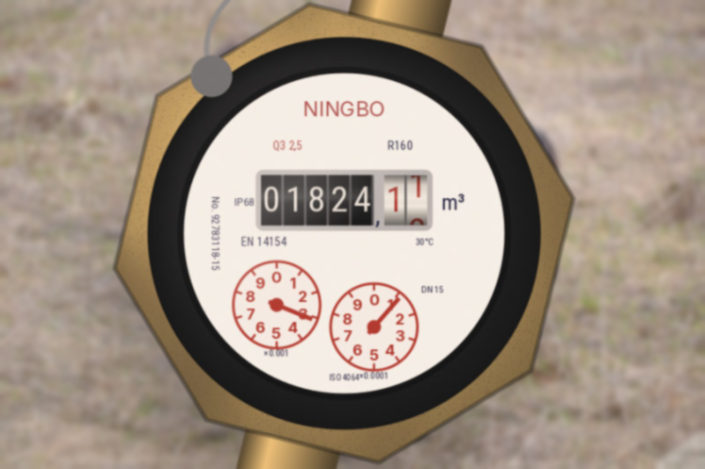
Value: 1824.1131 m³
